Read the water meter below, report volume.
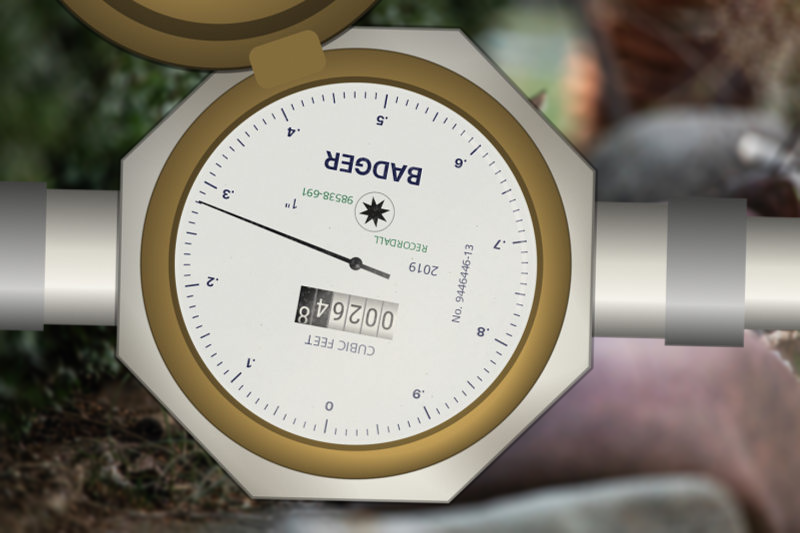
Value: 2648.28 ft³
